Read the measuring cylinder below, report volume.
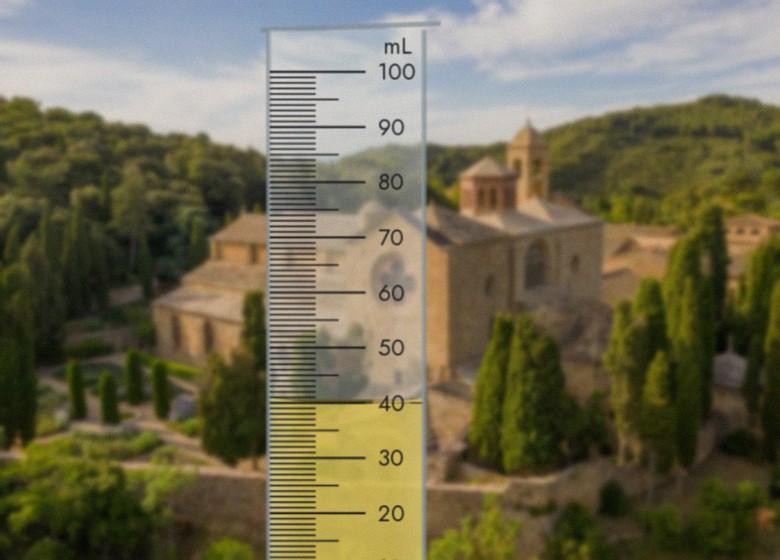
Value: 40 mL
